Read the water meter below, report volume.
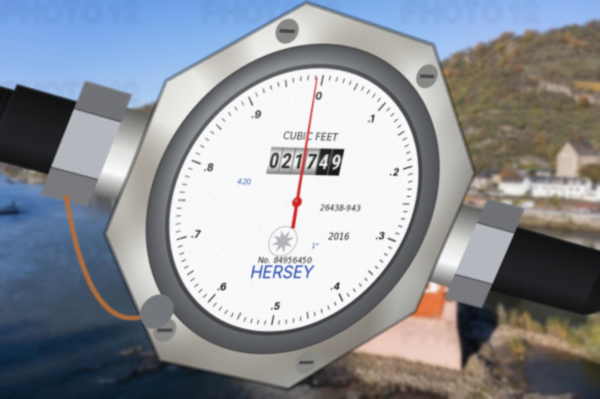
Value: 21748.99 ft³
